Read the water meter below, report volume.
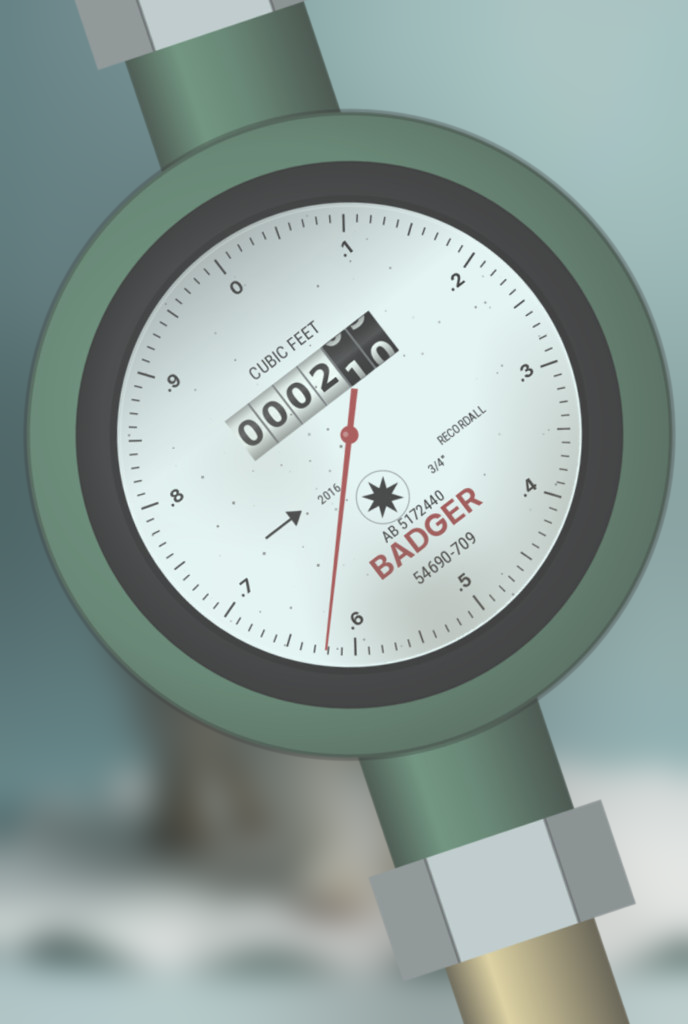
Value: 209.62 ft³
